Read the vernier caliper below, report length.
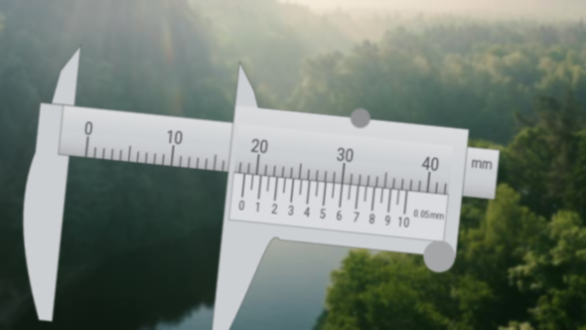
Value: 18.6 mm
